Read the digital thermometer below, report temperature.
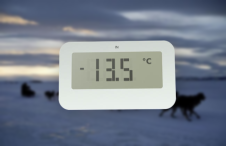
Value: -13.5 °C
